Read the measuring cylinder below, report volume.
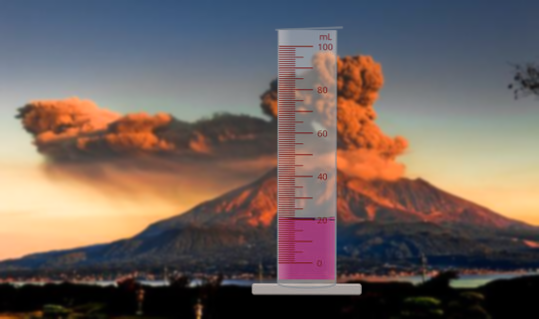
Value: 20 mL
